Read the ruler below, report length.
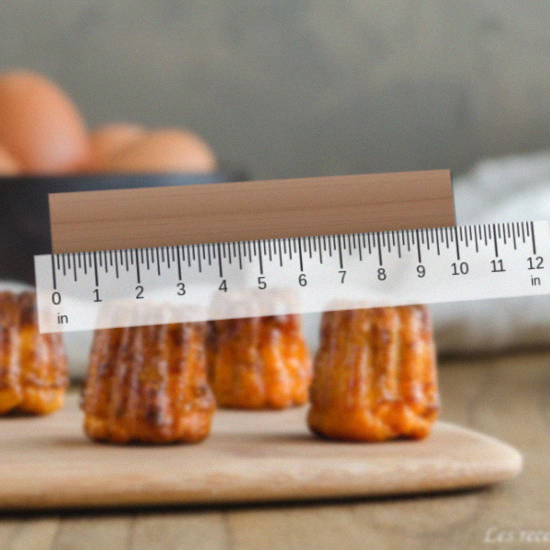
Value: 10 in
